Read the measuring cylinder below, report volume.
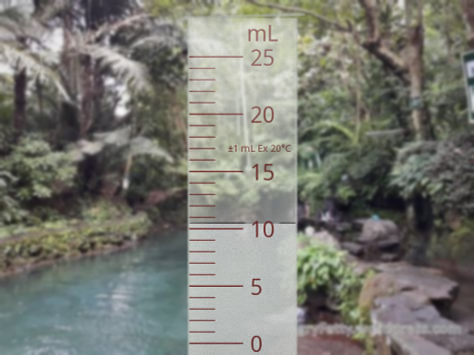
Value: 10.5 mL
